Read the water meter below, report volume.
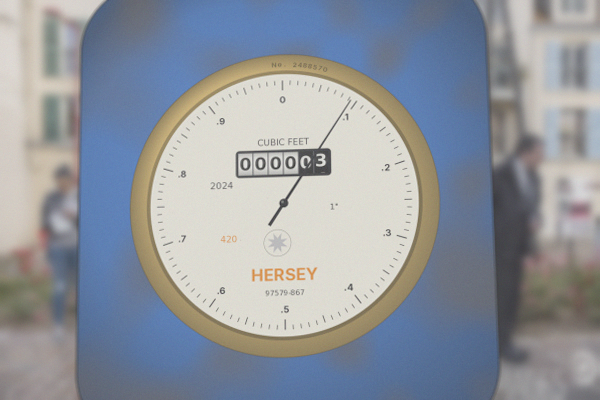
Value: 3.09 ft³
